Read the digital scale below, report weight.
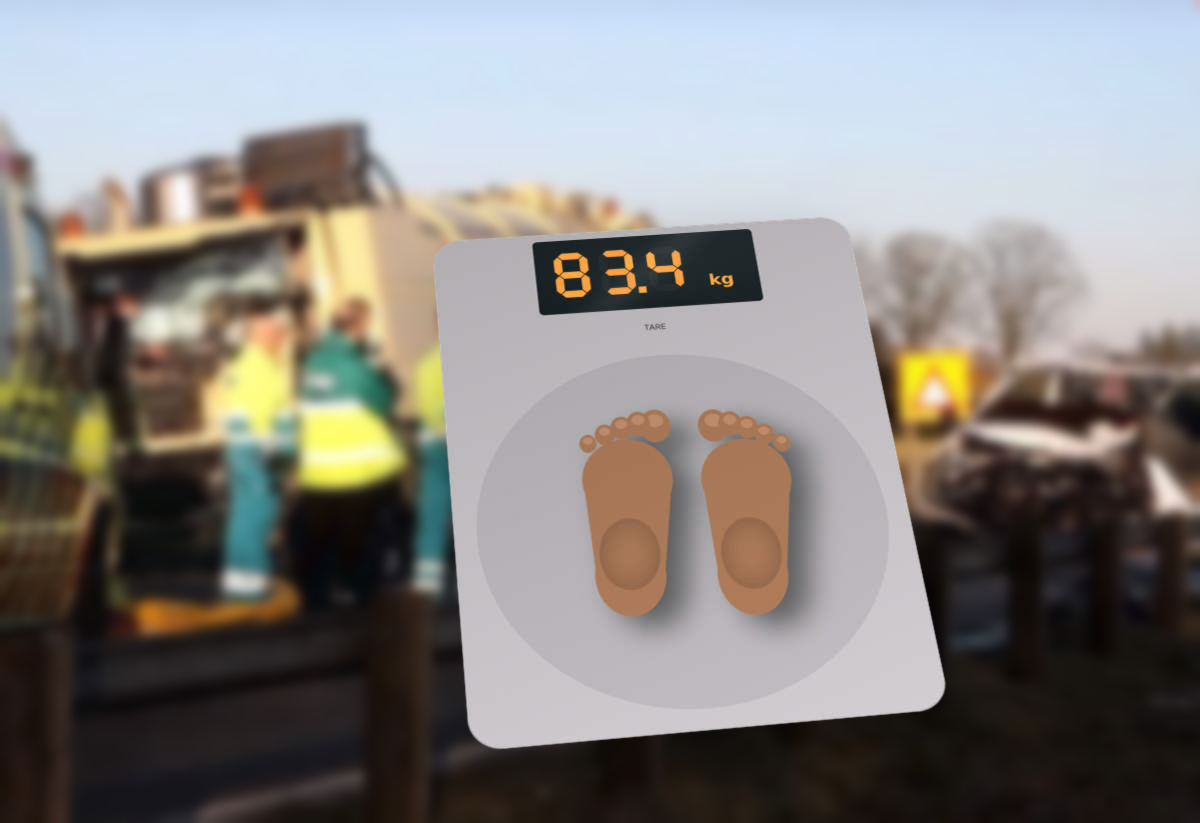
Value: 83.4 kg
